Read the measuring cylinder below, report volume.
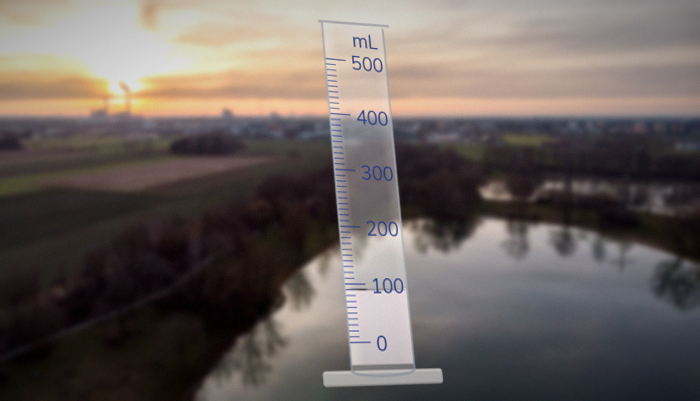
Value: 90 mL
